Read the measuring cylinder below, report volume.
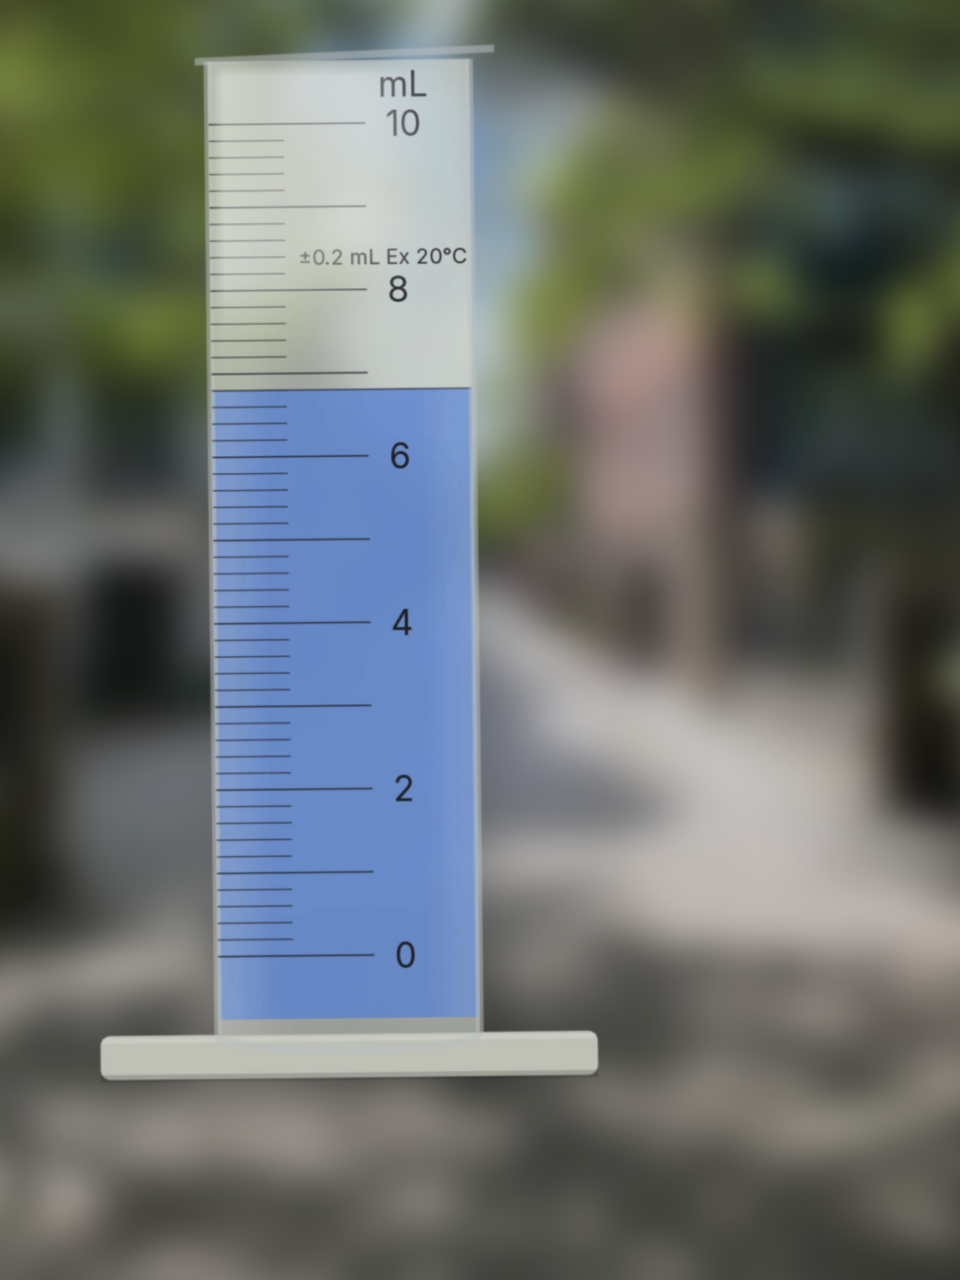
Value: 6.8 mL
